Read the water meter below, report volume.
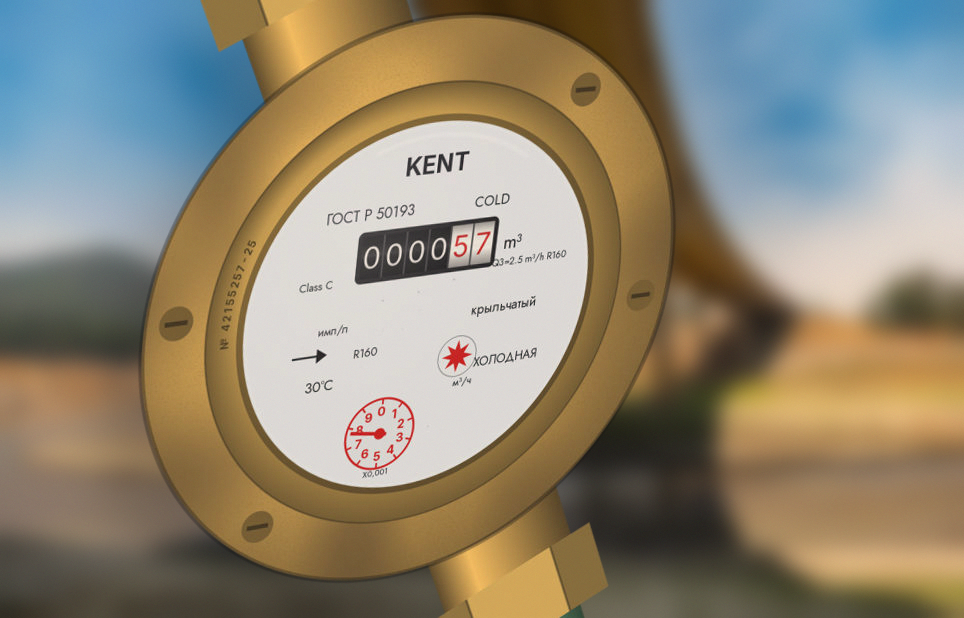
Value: 0.577 m³
